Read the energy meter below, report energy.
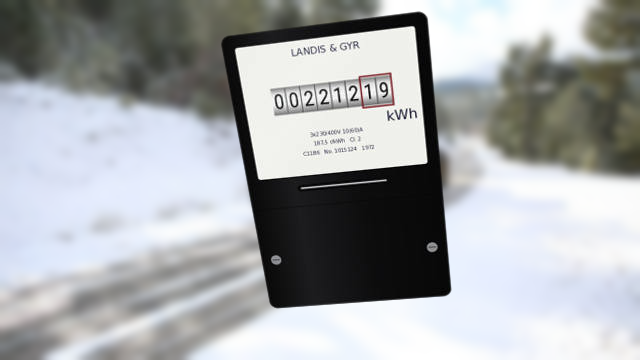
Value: 2212.19 kWh
